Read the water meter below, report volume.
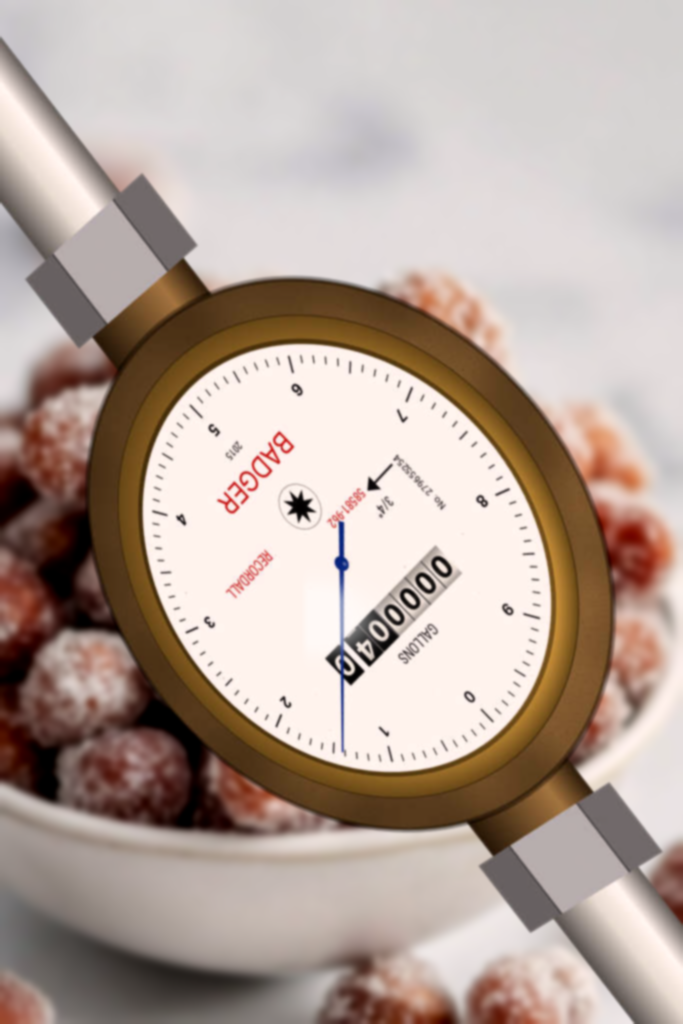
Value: 41.4 gal
